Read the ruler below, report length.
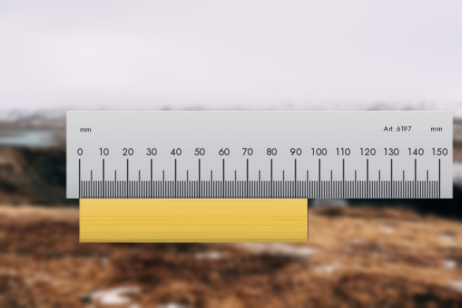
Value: 95 mm
